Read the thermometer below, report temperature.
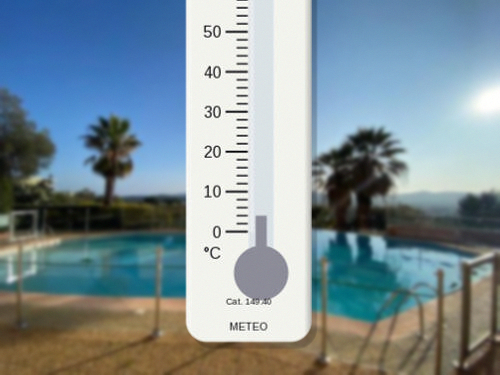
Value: 4 °C
